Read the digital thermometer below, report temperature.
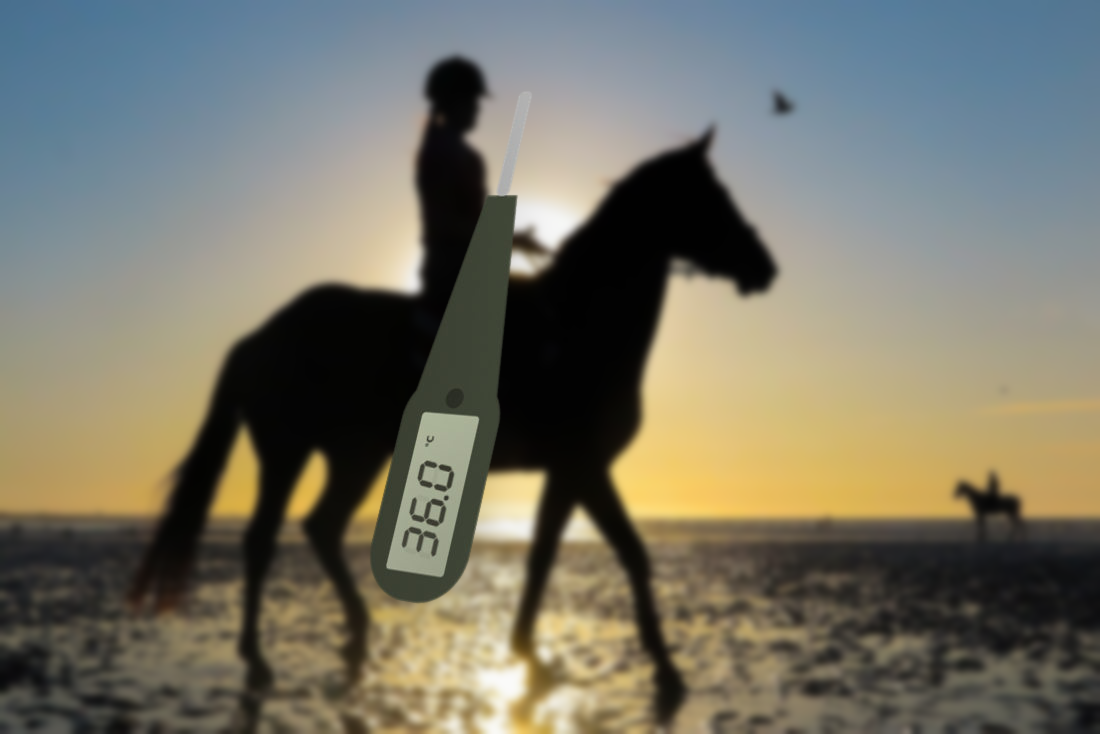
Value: 36.0 °C
